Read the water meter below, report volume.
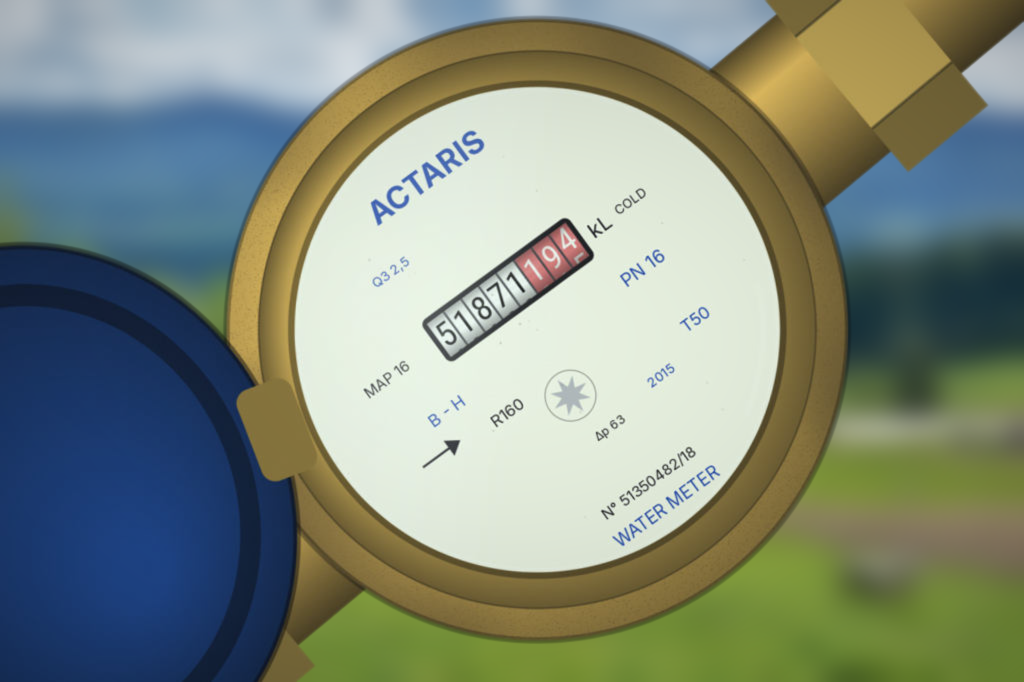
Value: 51871.194 kL
